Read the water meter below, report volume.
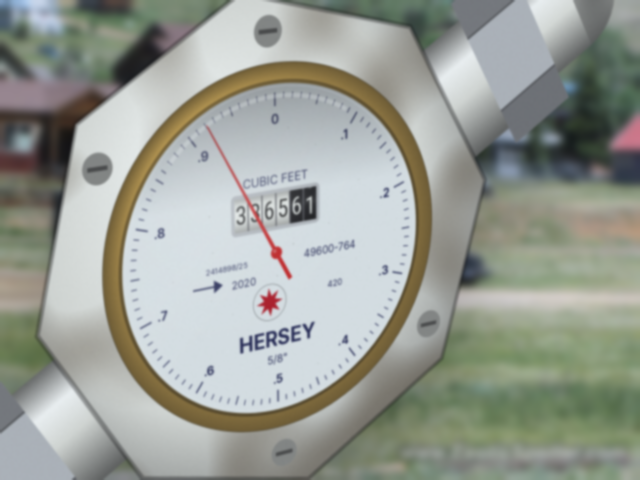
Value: 336560.92 ft³
